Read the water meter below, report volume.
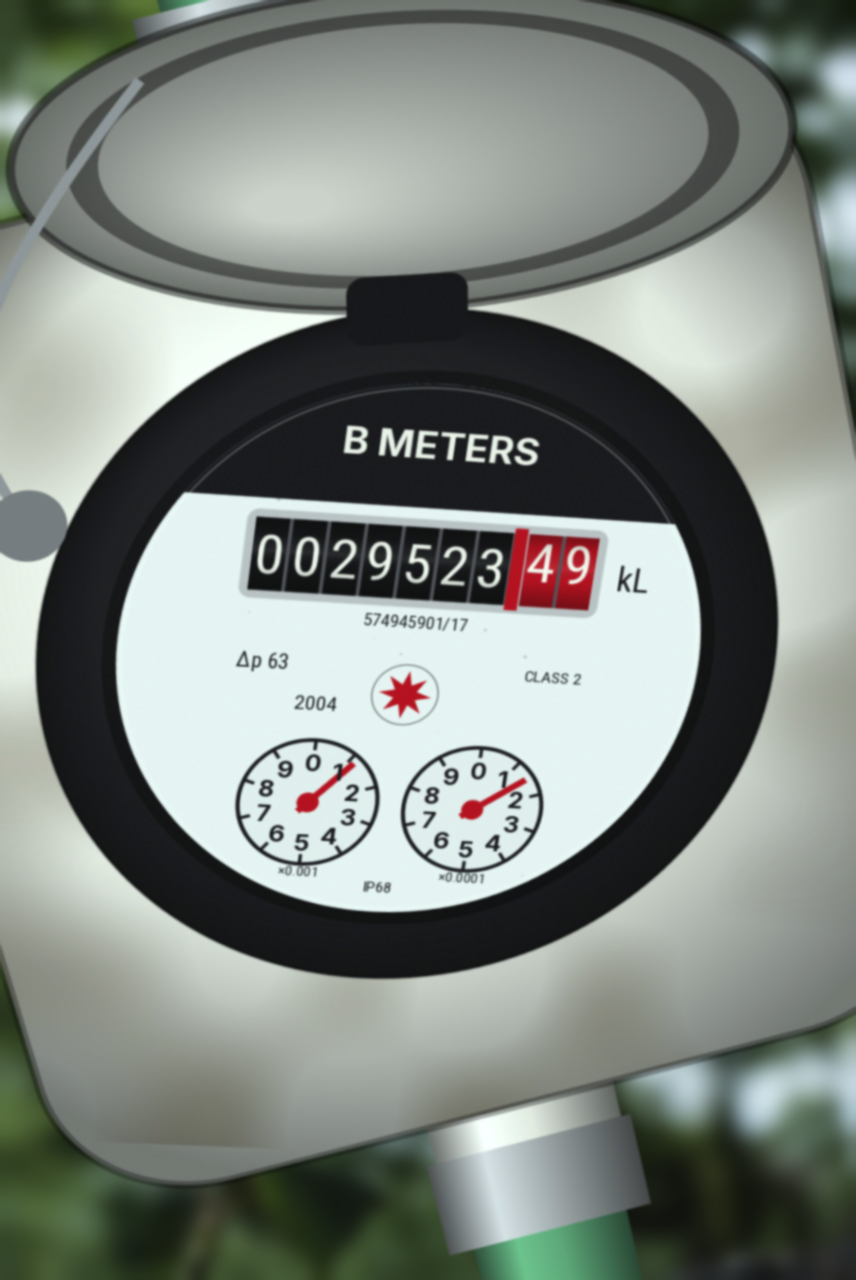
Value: 29523.4911 kL
